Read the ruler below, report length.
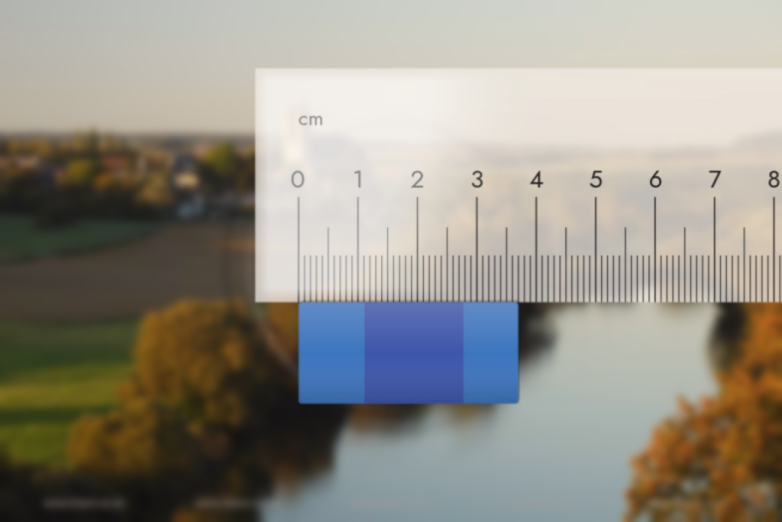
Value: 3.7 cm
